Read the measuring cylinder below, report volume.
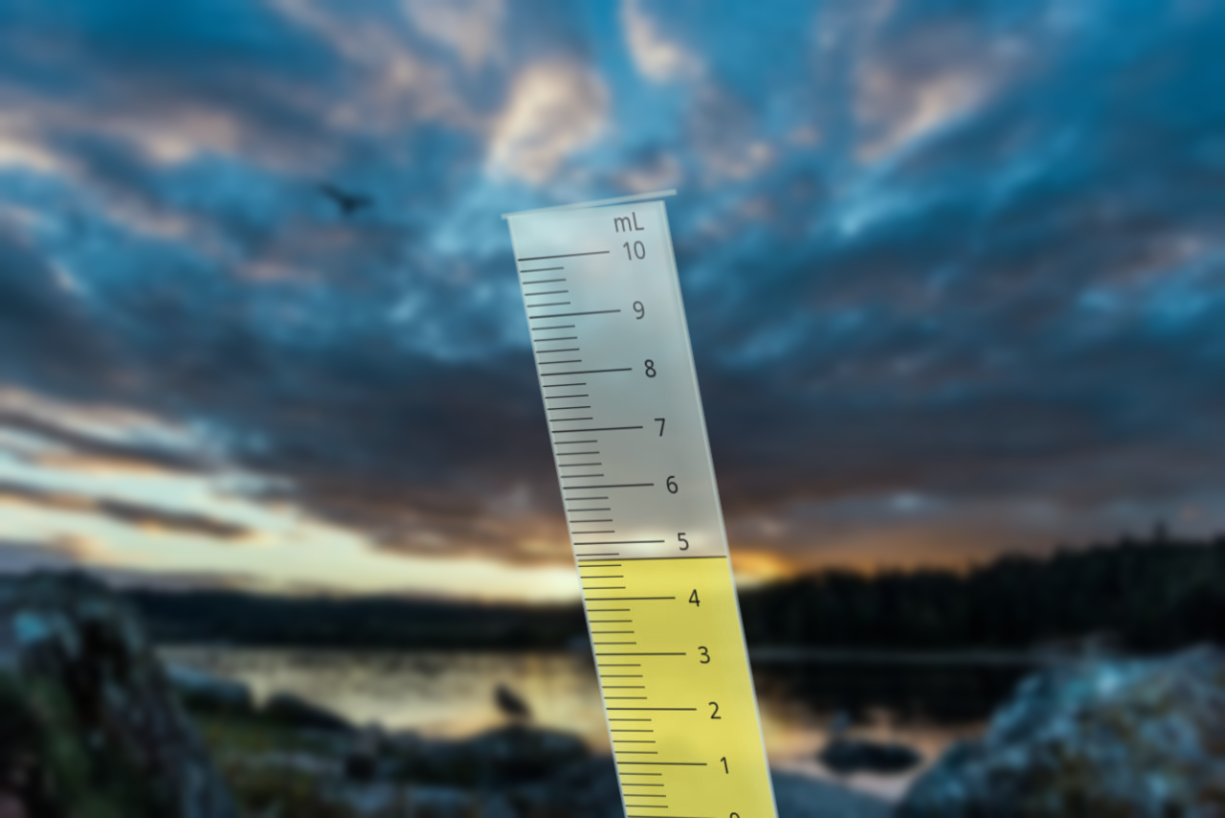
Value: 4.7 mL
